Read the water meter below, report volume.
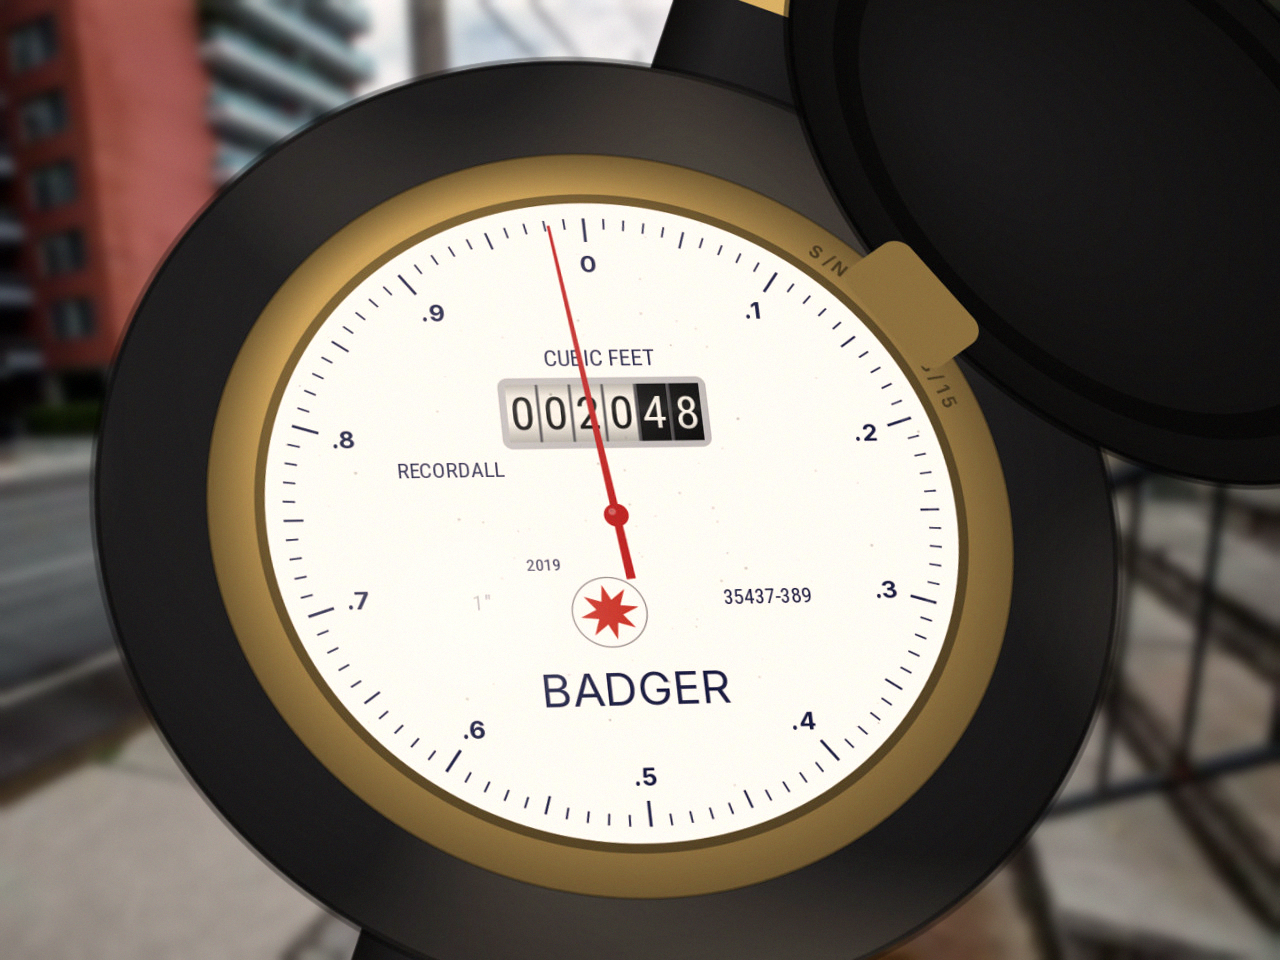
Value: 2047.98 ft³
